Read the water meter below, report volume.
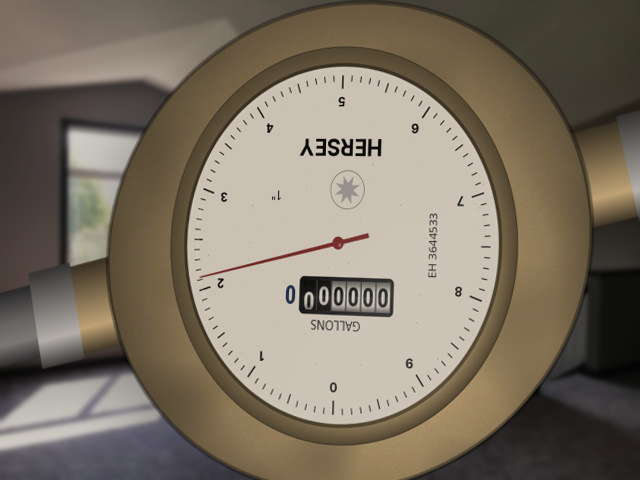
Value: 2.1 gal
